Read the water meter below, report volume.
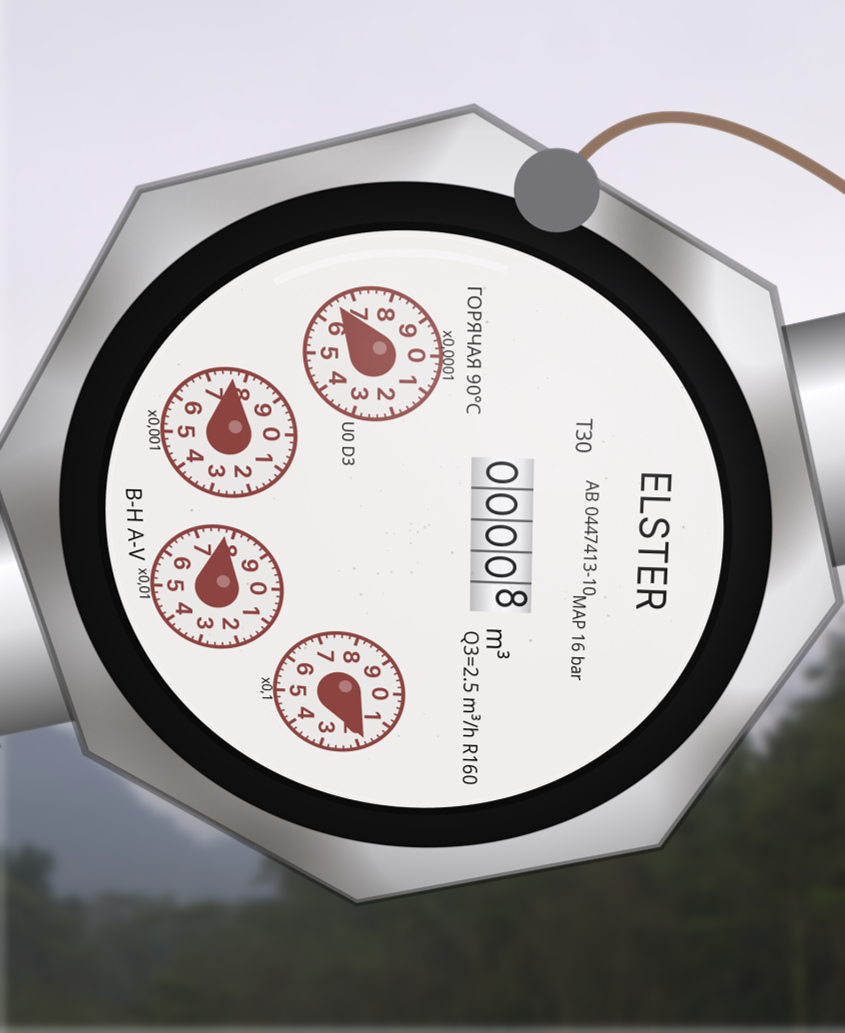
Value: 8.1776 m³
